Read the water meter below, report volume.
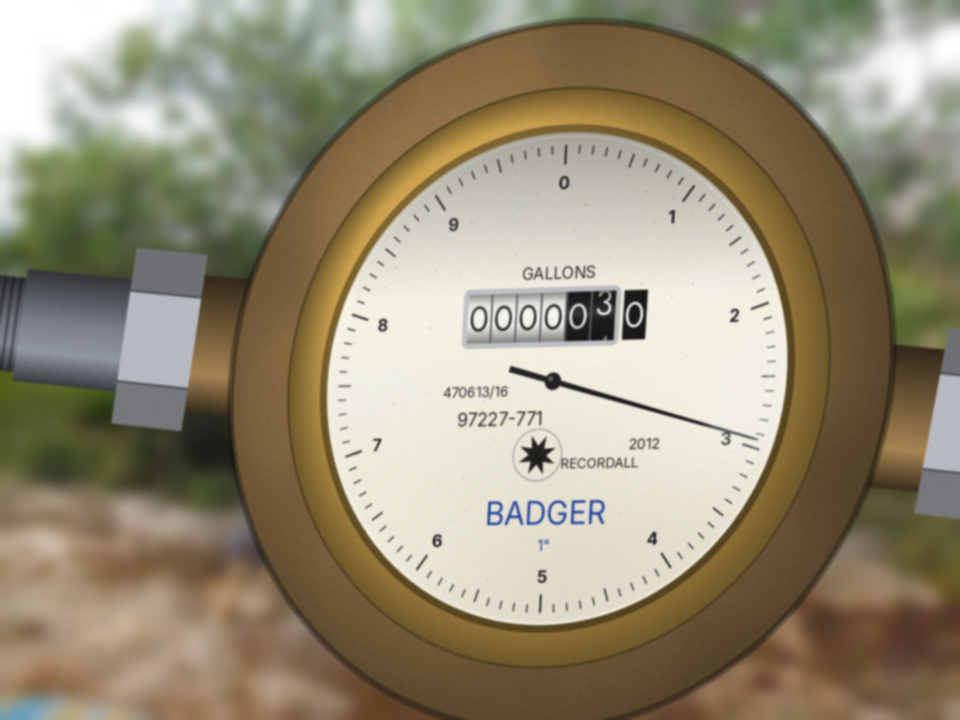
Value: 32.9 gal
